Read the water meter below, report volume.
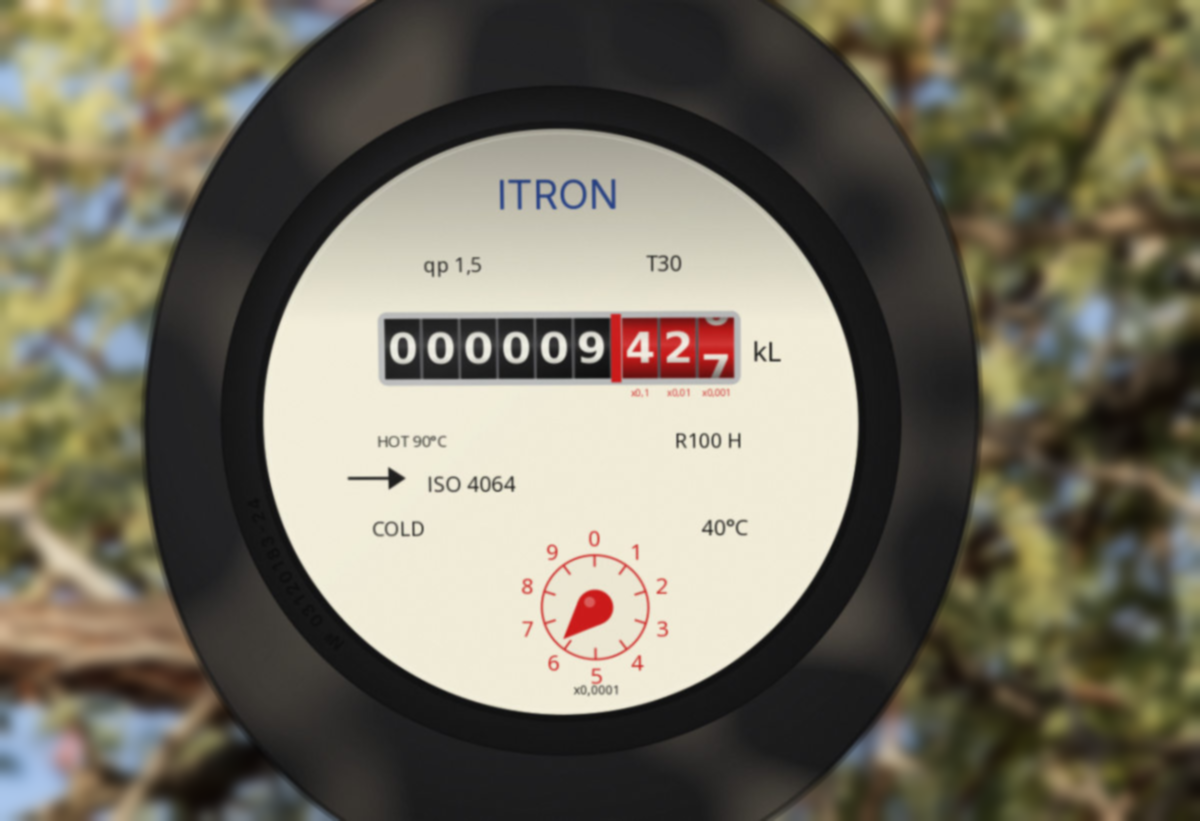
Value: 9.4266 kL
